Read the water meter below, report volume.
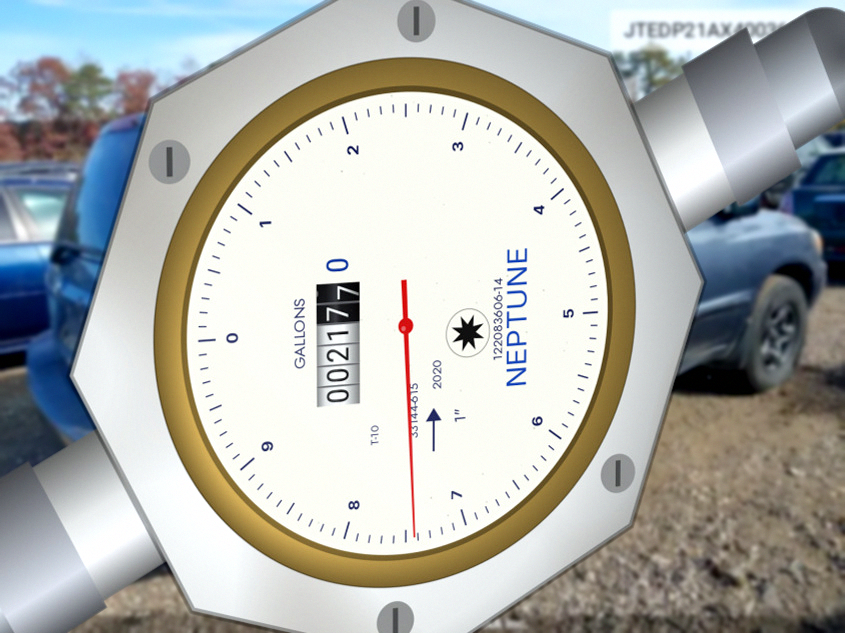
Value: 21767.4 gal
